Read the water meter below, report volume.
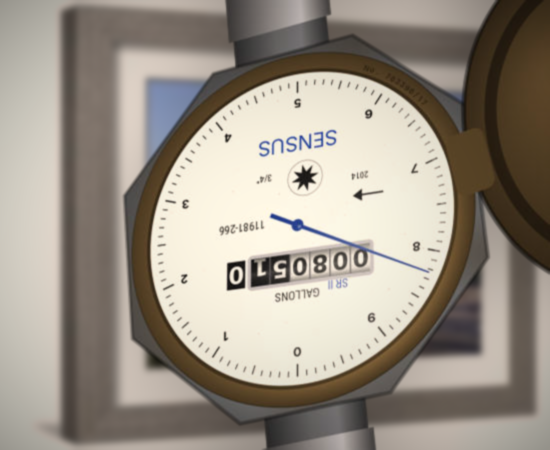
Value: 80508.2 gal
